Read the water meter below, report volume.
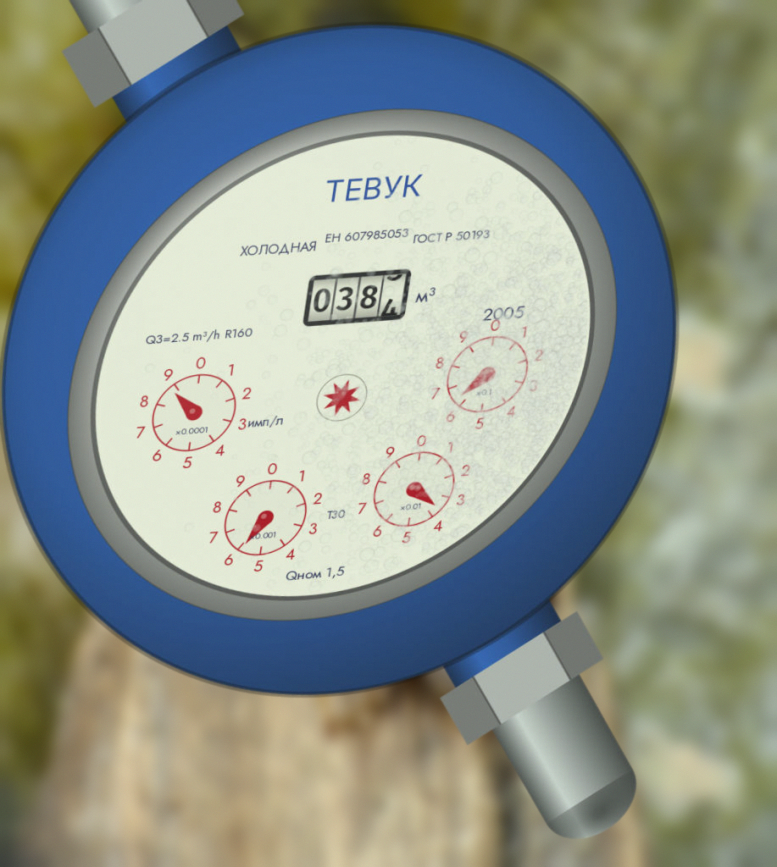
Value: 383.6358 m³
